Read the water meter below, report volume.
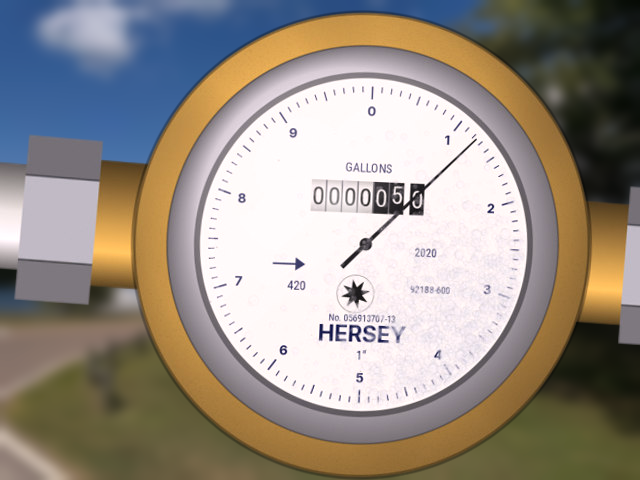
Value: 51.2 gal
